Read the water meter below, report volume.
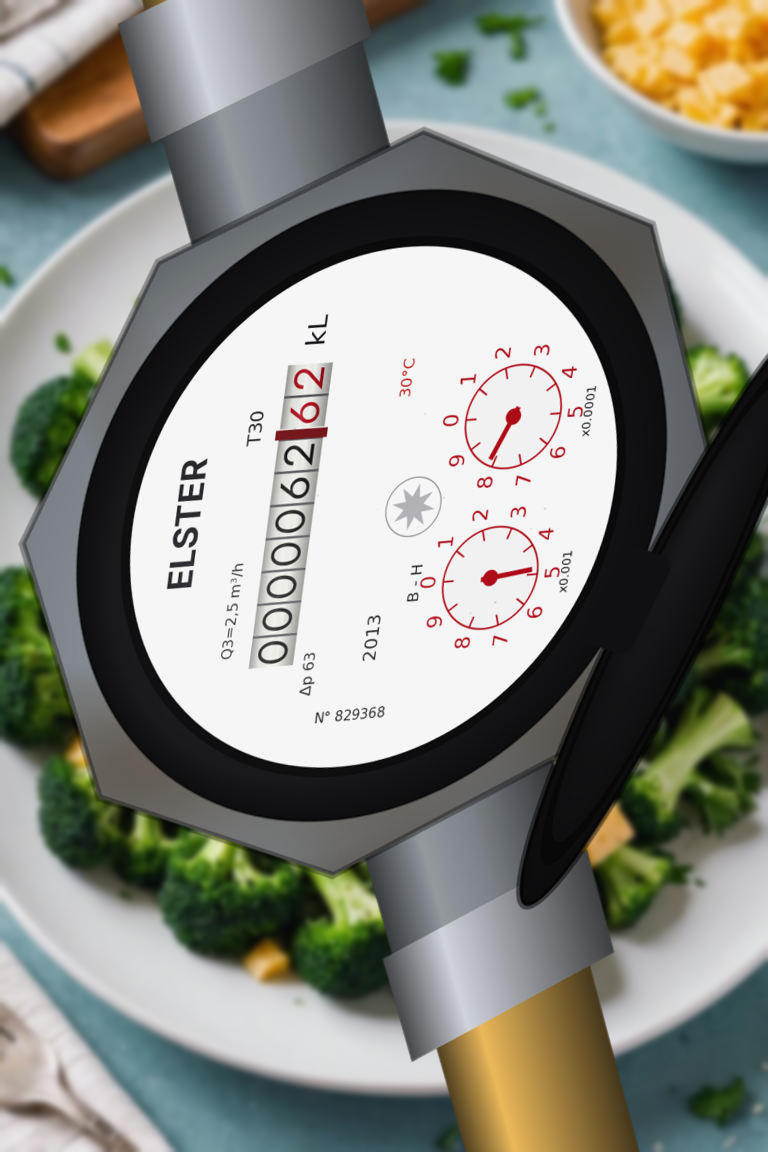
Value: 62.6248 kL
